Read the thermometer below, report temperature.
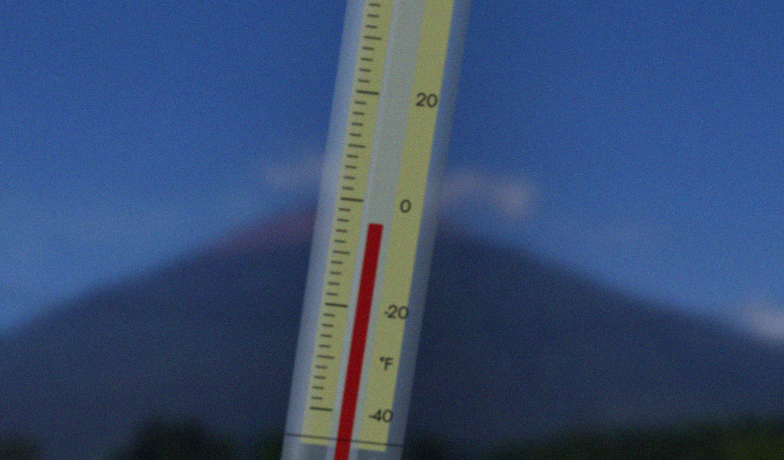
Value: -4 °F
